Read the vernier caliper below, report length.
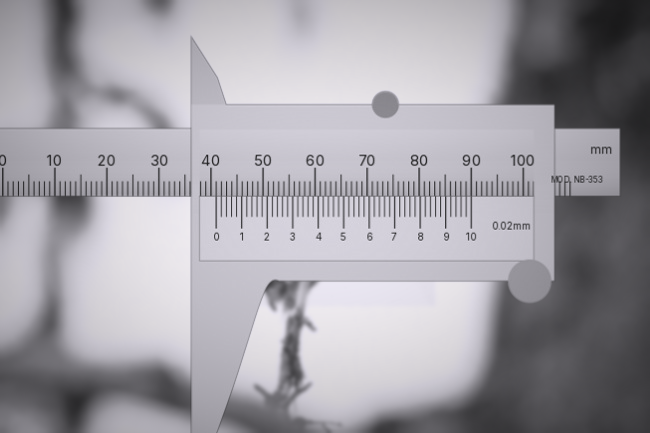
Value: 41.0 mm
